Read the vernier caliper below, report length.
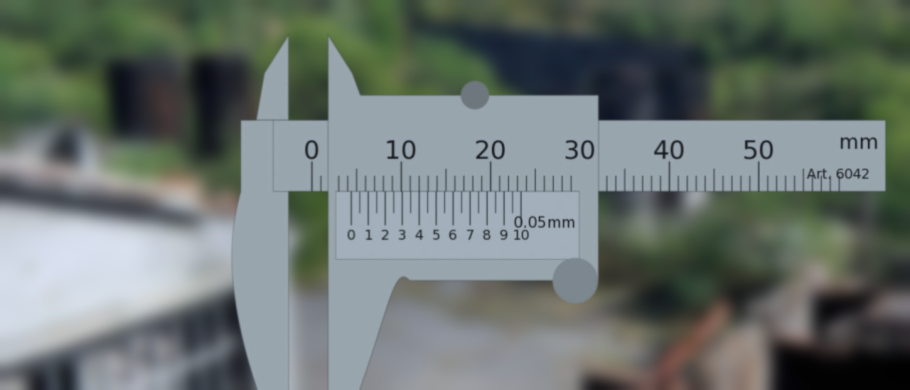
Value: 4.4 mm
